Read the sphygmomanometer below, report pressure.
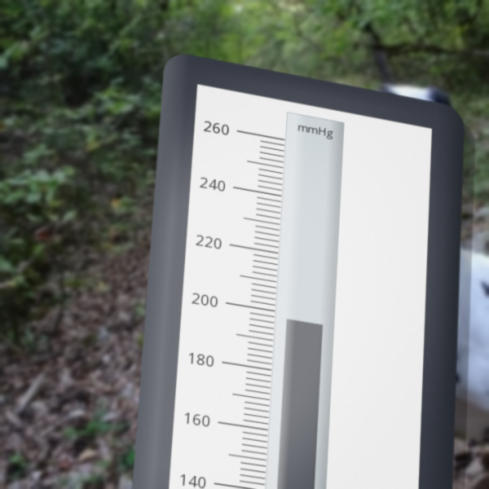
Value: 198 mmHg
